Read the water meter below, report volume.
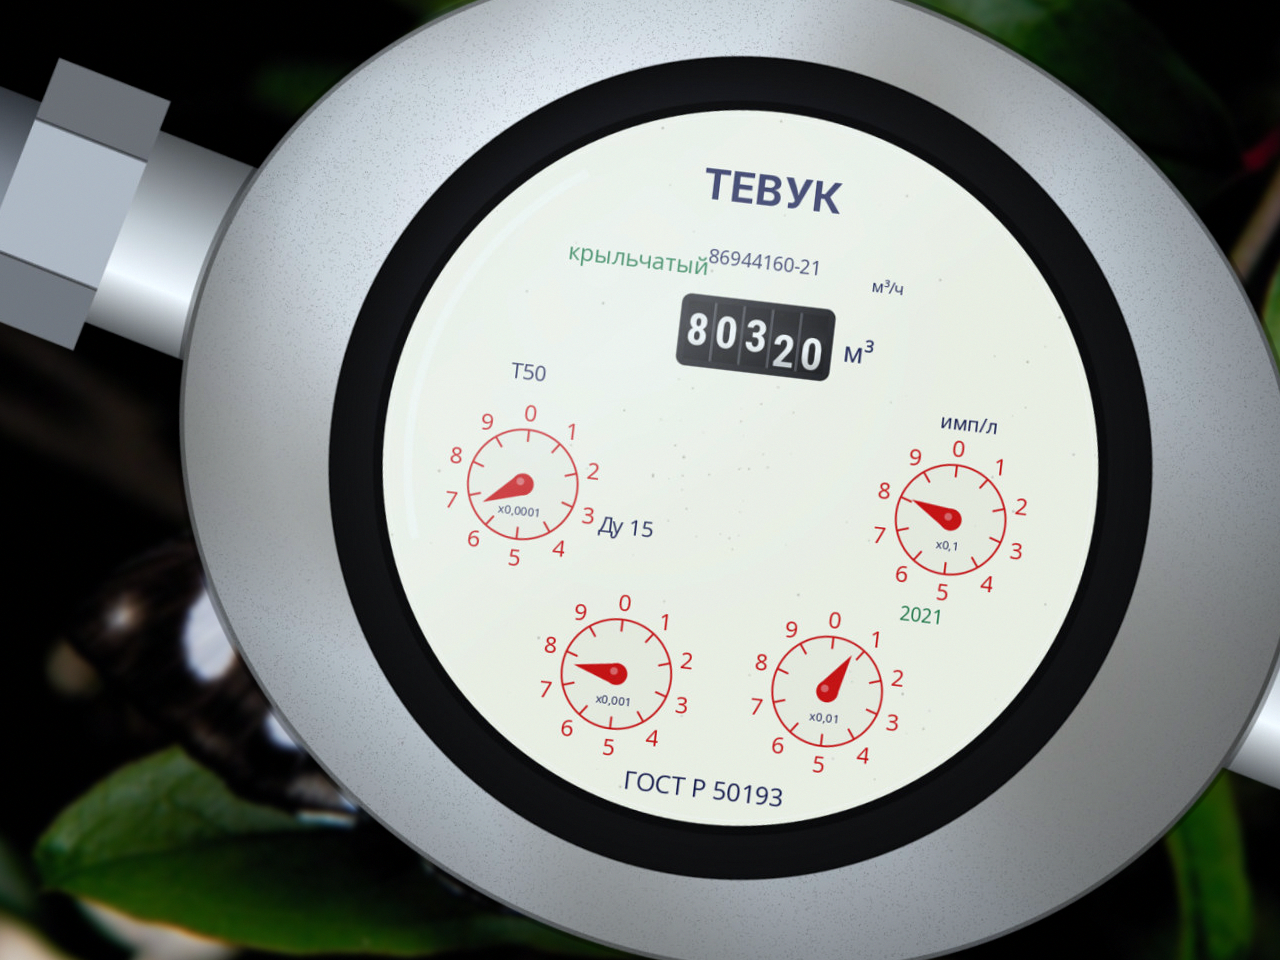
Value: 80319.8076 m³
